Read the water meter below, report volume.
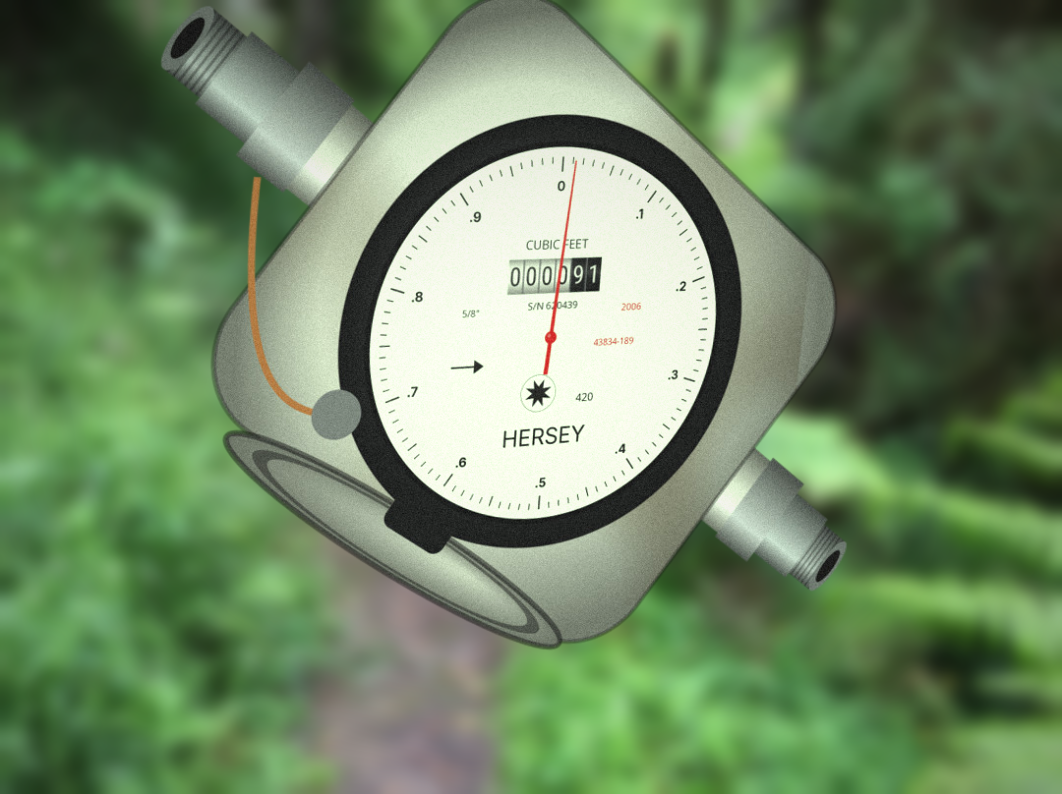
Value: 91.01 ft³
